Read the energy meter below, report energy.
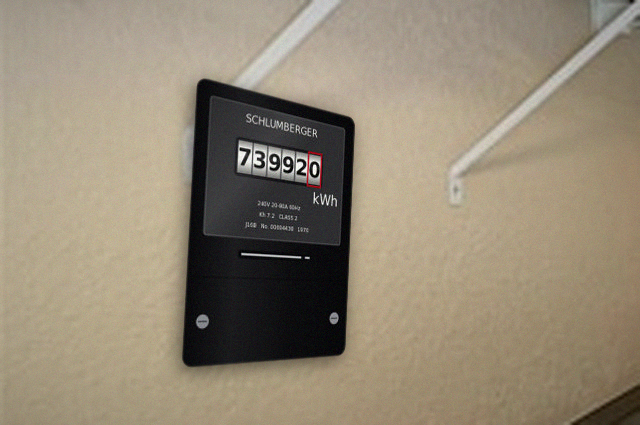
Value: 73992.0 kWh
